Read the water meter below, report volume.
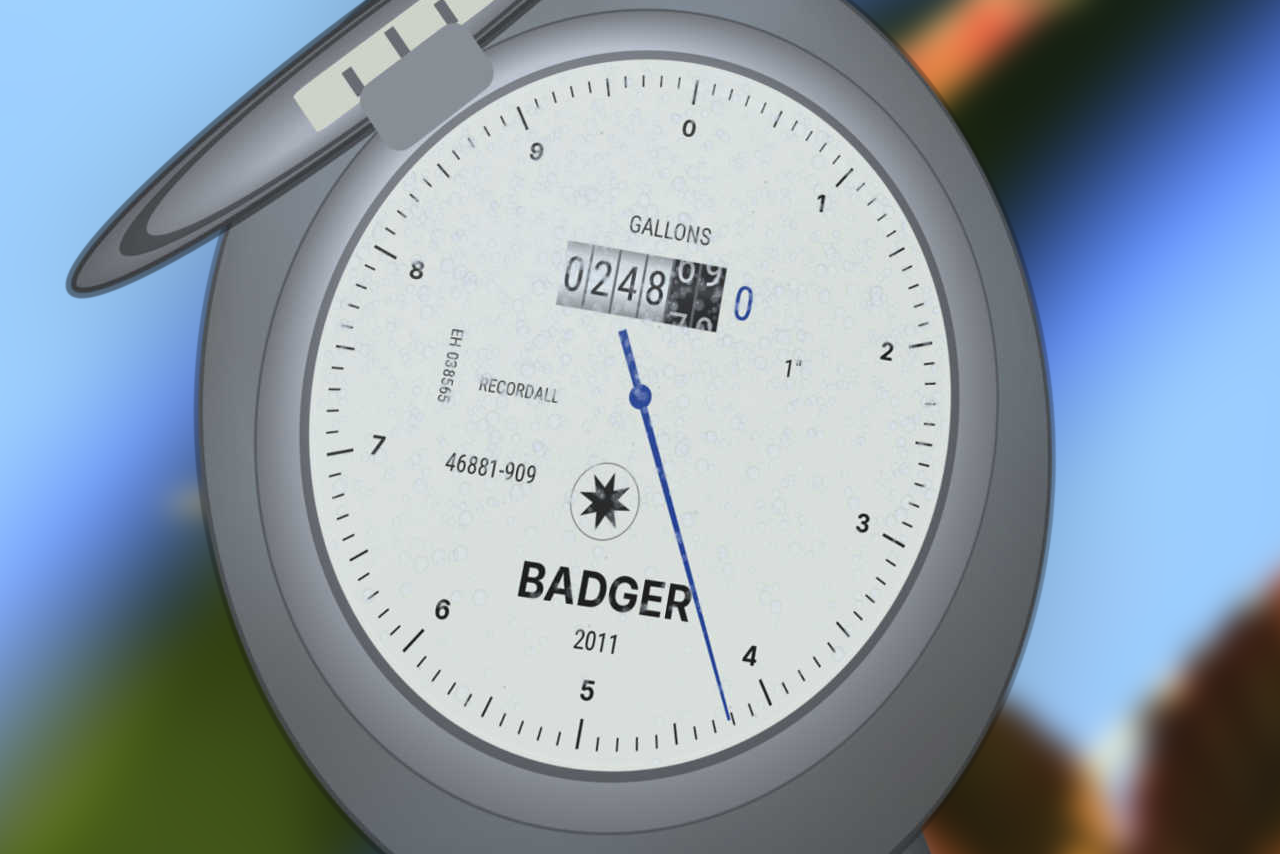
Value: 248694.2 gal
